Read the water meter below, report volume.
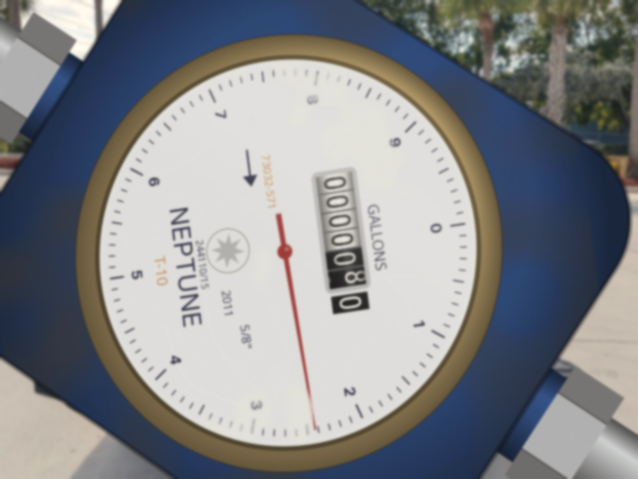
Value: 82.4 gal
